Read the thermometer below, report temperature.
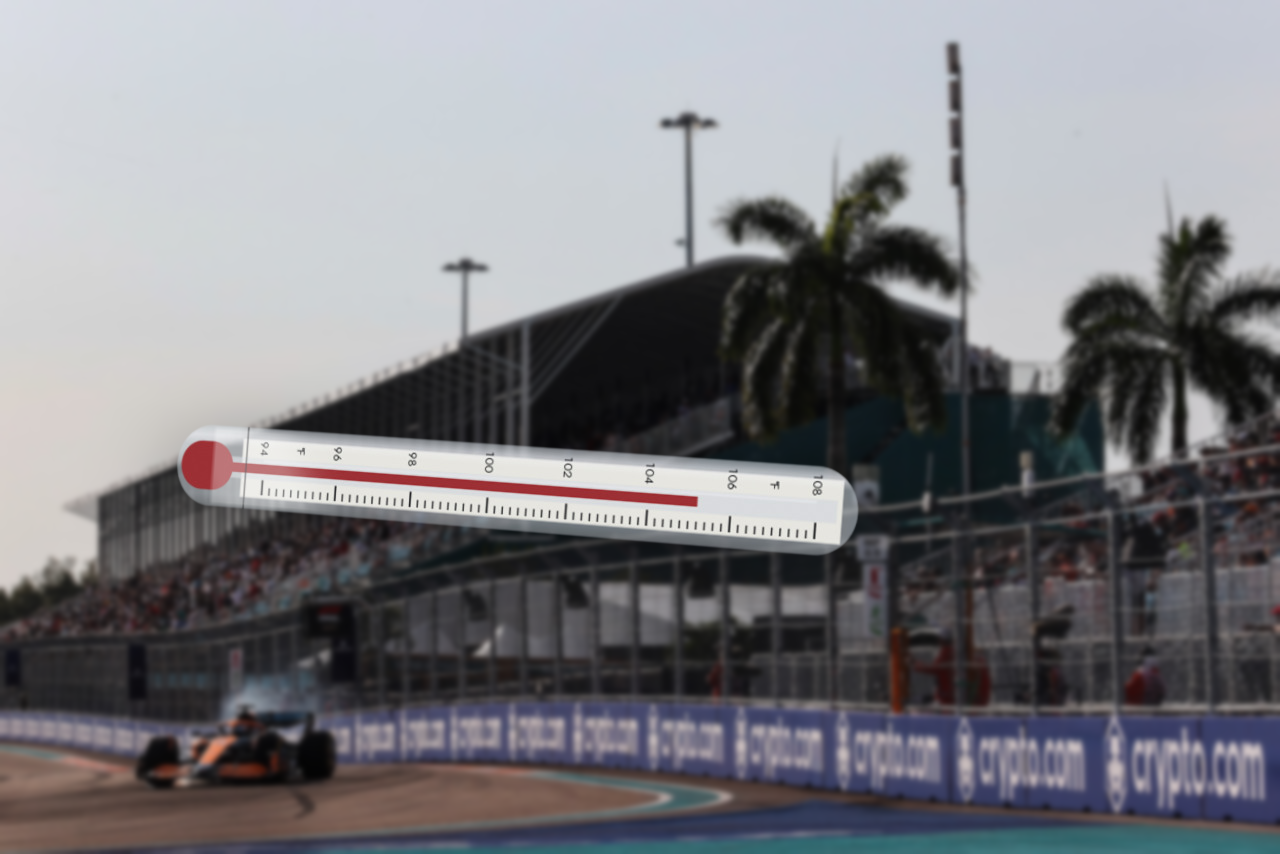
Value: 105.2 °F
